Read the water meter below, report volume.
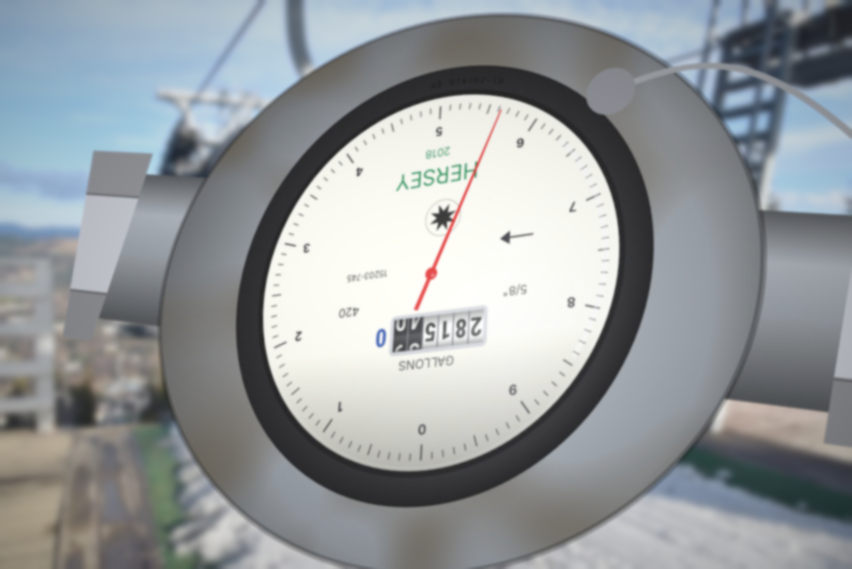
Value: 2815395.6 gal
